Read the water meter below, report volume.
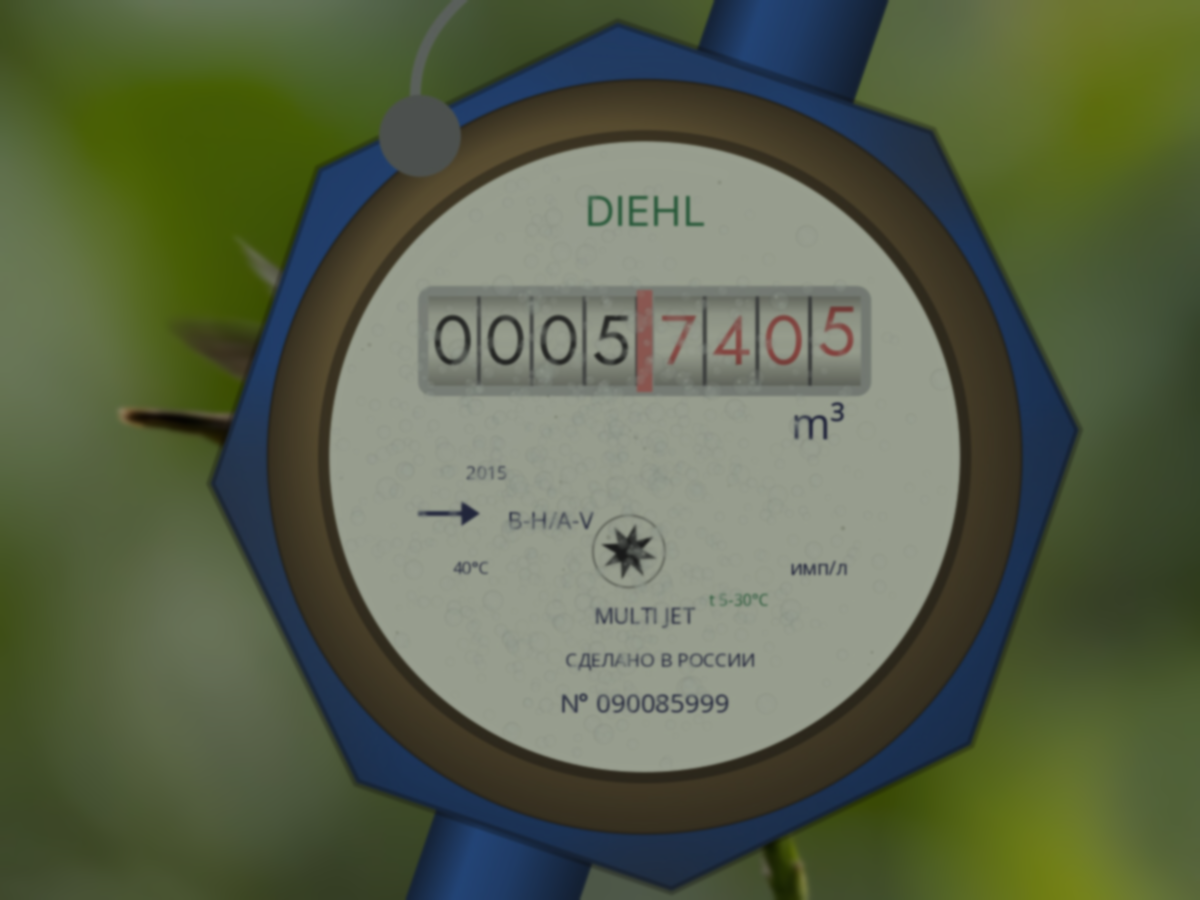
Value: 5.7405 m³
